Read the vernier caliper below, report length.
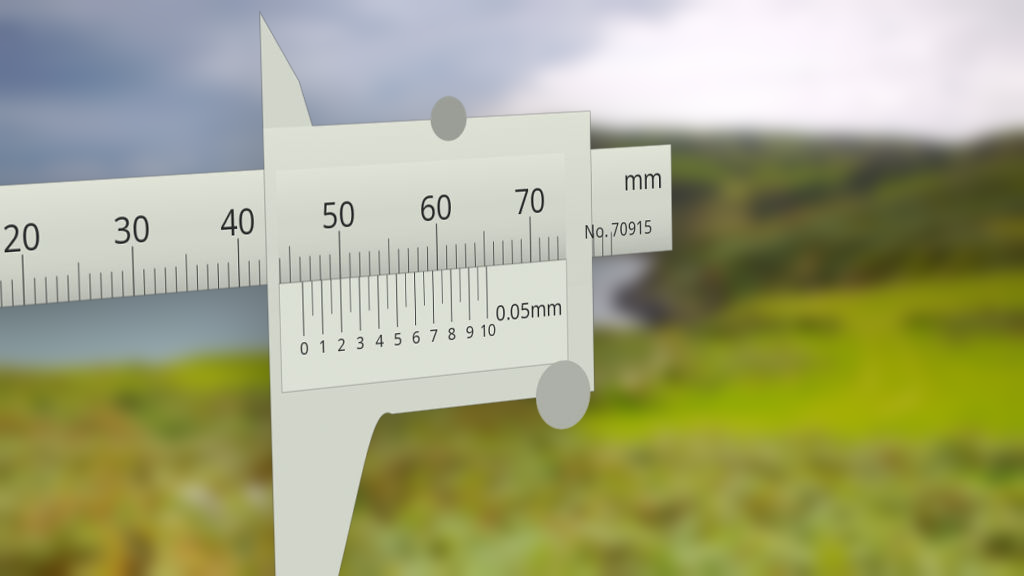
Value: 46.2 mm
